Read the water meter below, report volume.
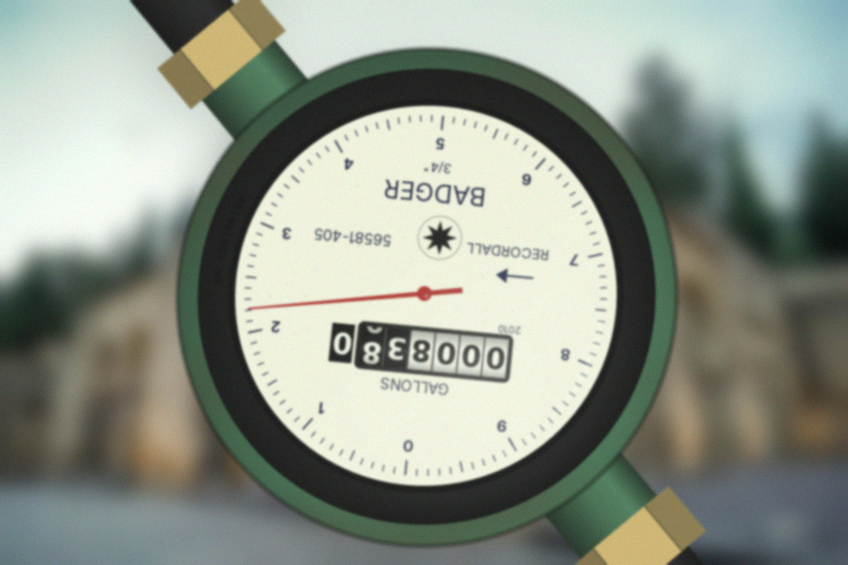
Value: 8382.2 gal
